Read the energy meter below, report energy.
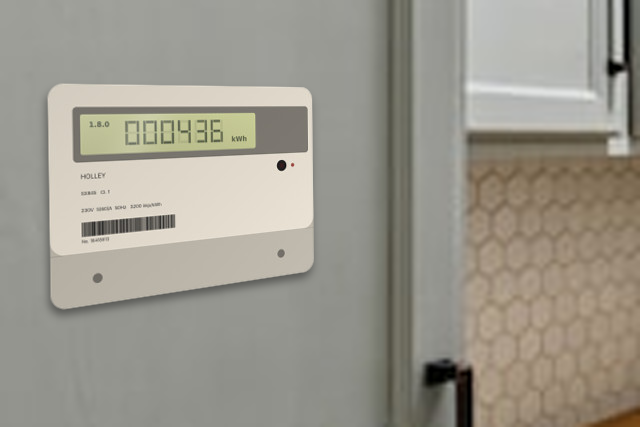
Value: 436 kWh
